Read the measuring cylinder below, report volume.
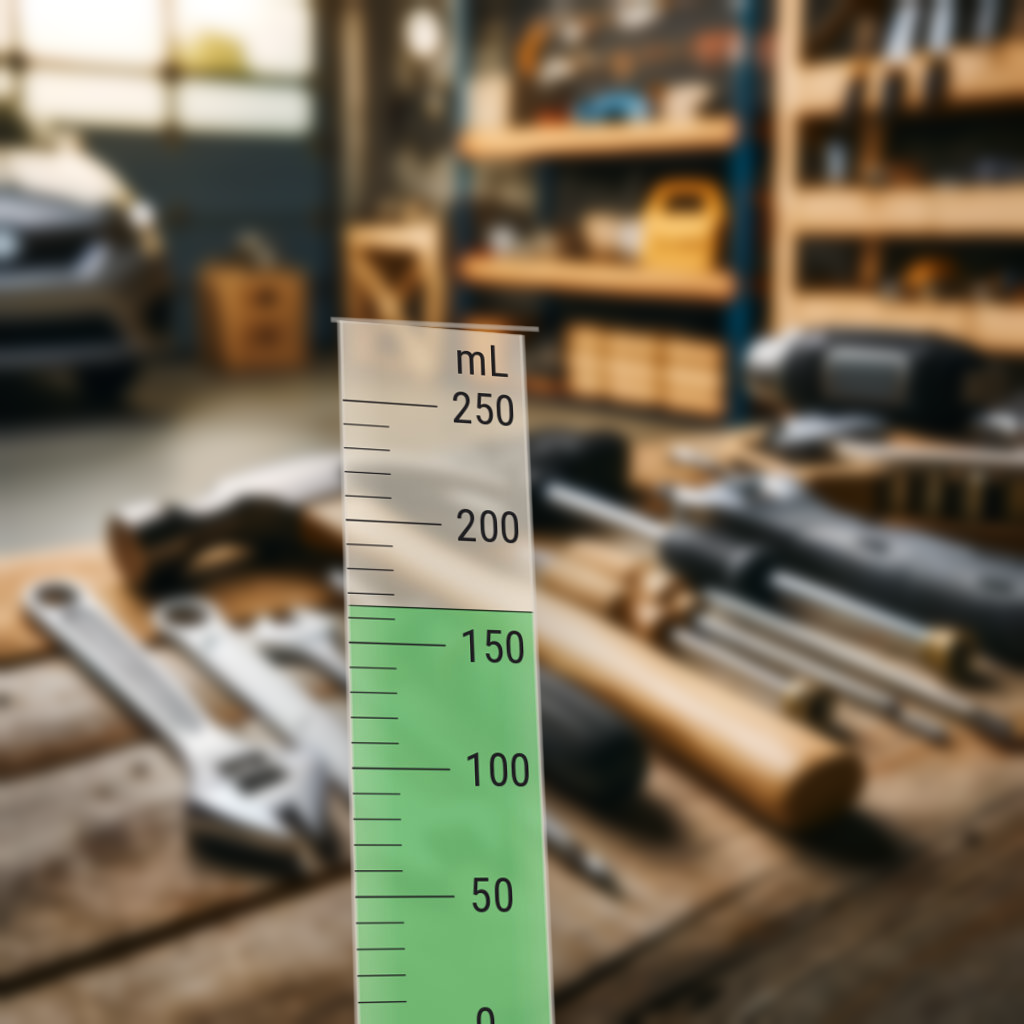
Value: 165 mL
